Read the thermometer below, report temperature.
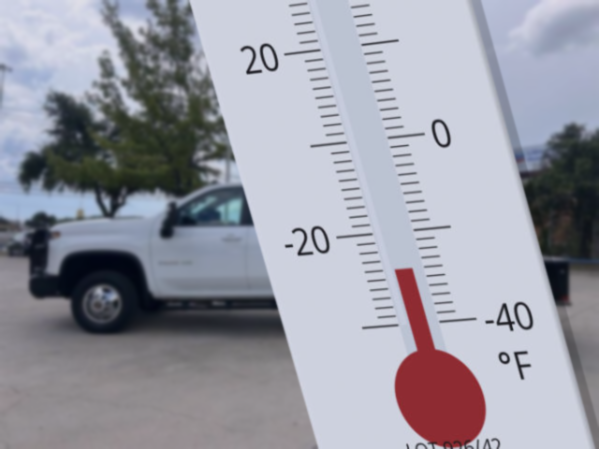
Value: -28 °F
